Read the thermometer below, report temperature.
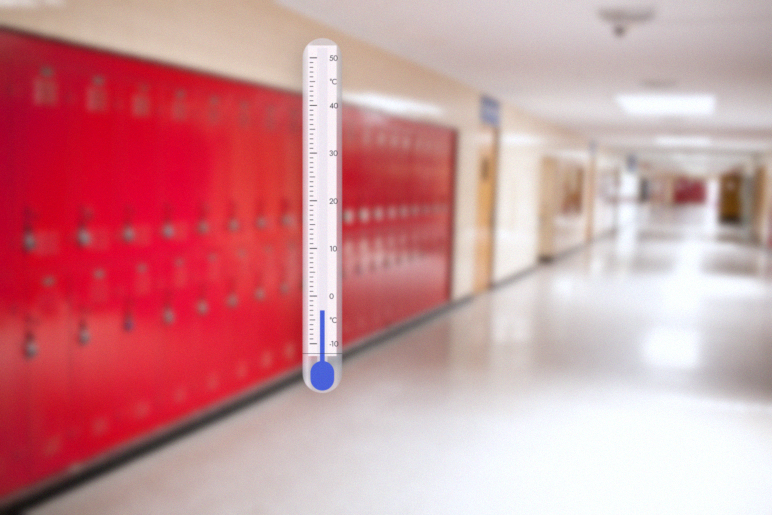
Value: -3 °C
